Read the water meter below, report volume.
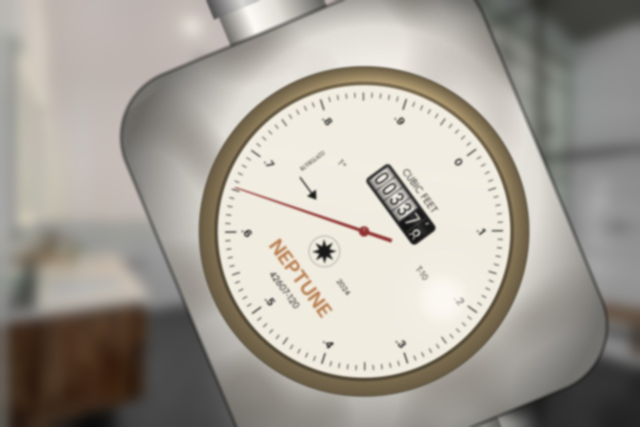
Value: 3377.65 ft³
